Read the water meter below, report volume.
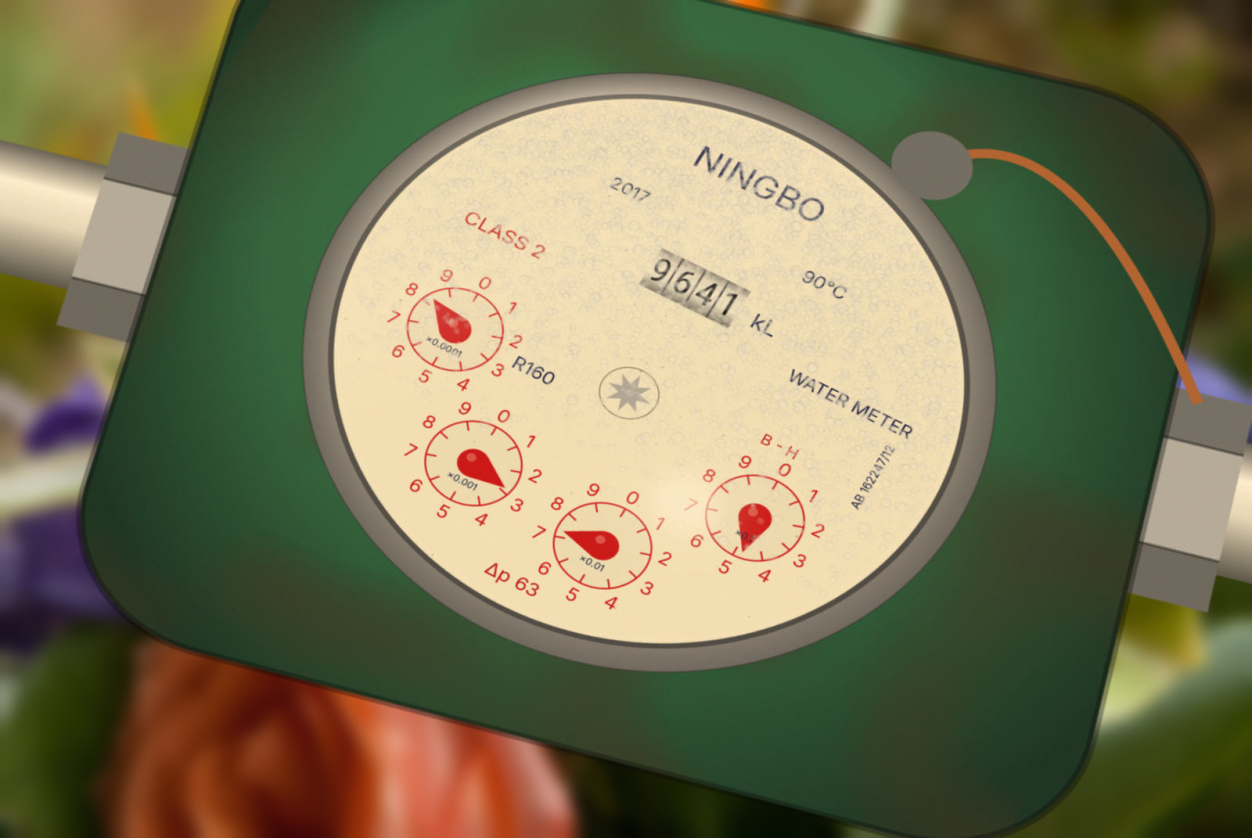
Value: 9641.4728 kL
